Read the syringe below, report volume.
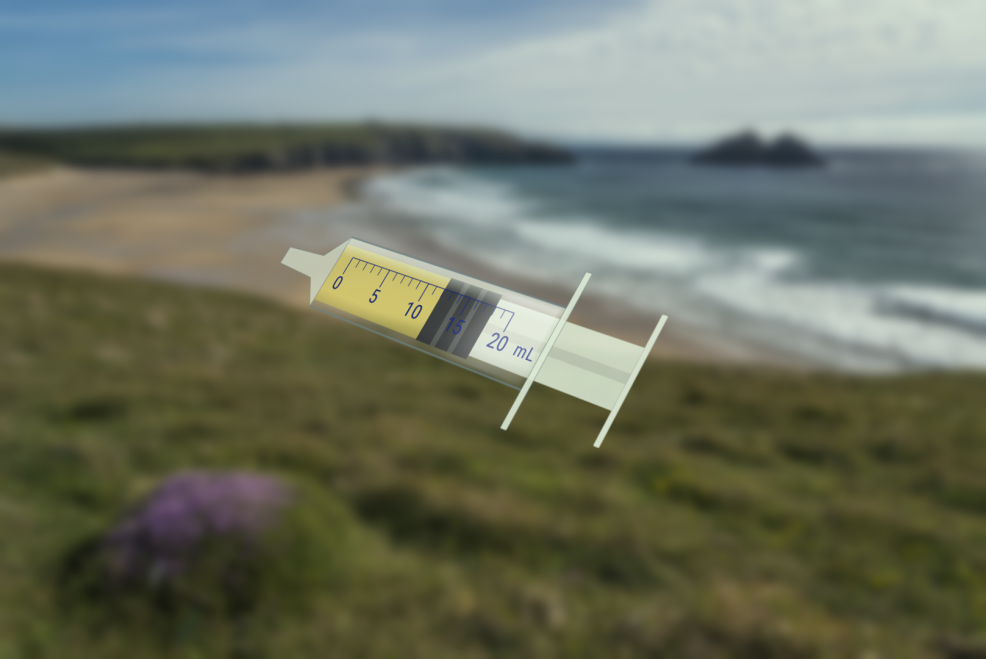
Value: 12 mL
